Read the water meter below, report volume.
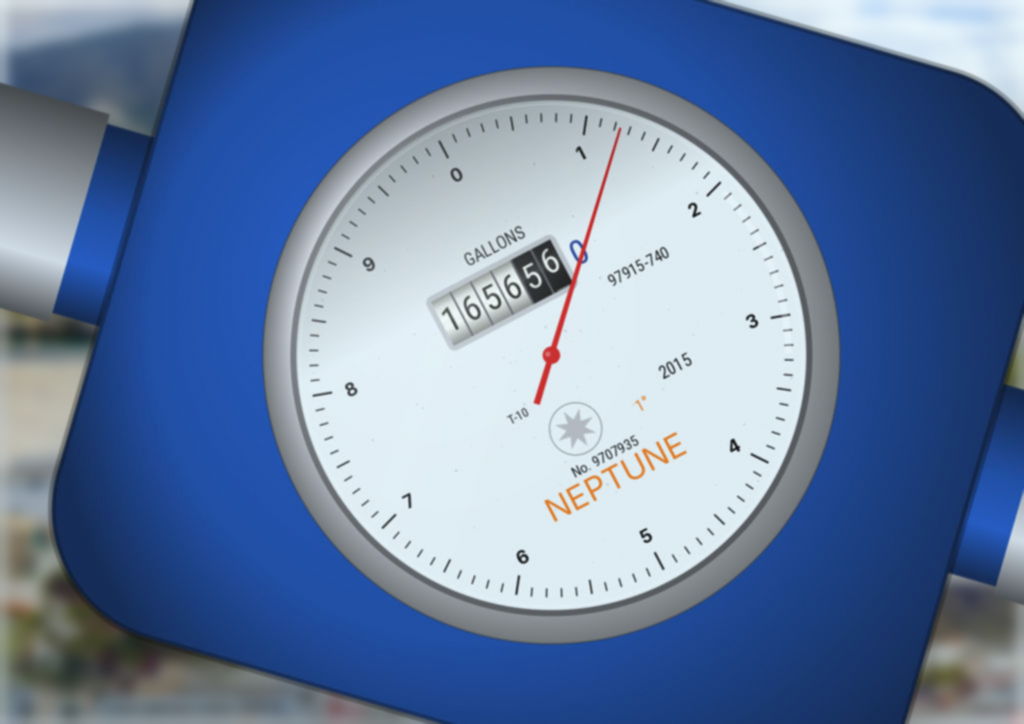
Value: 1656561.2 gal
